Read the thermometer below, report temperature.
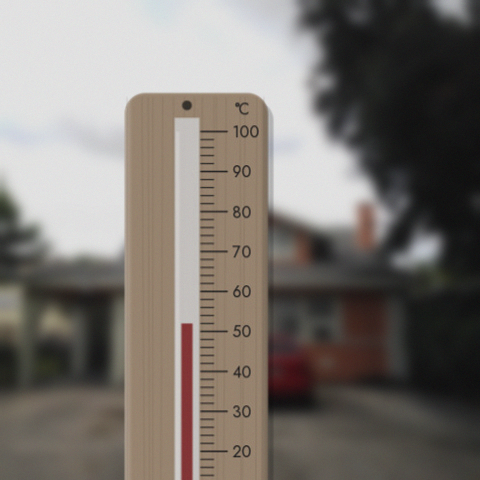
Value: 52 °C
